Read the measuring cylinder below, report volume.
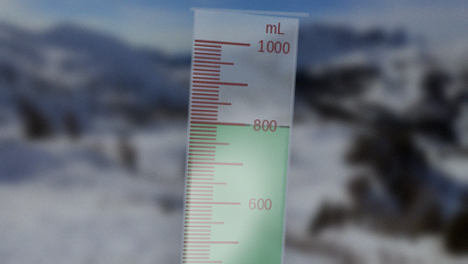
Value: 800 mL
